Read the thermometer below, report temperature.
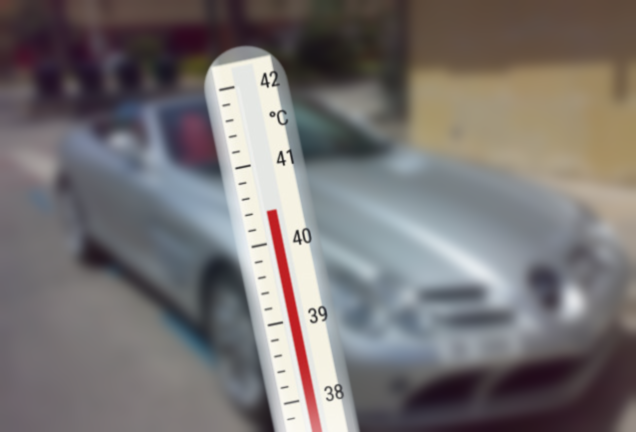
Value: 40.4 °C
